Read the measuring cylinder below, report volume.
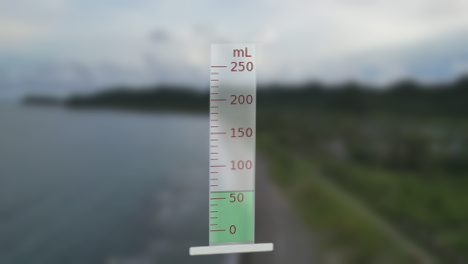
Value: 60 mL
